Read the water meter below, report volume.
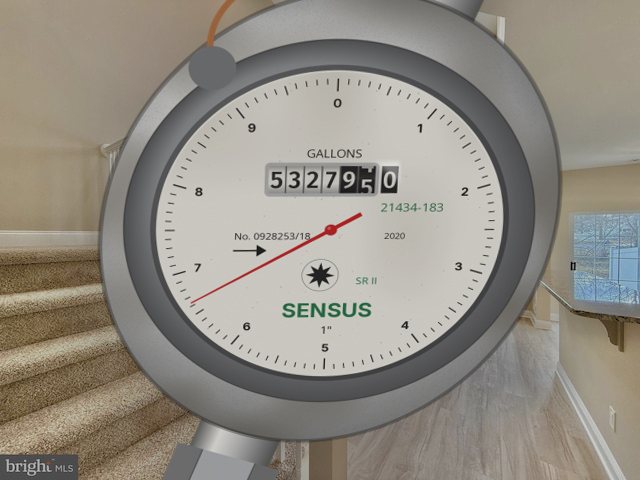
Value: 5327946.6 gal
